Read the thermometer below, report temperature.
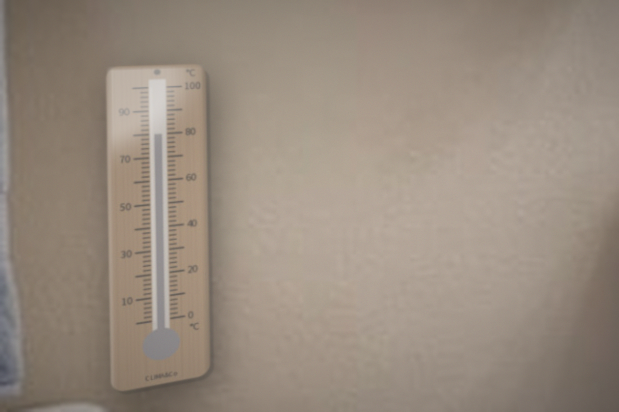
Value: 80 °C
